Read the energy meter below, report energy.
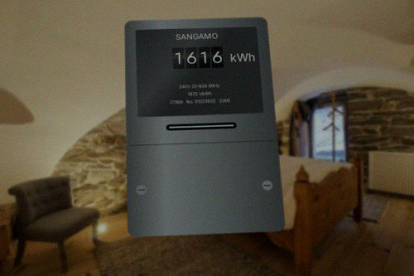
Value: 1616 kWh
